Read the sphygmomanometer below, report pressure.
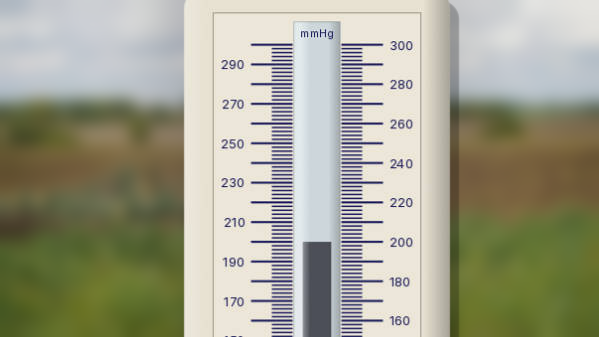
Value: 200 mmHg
